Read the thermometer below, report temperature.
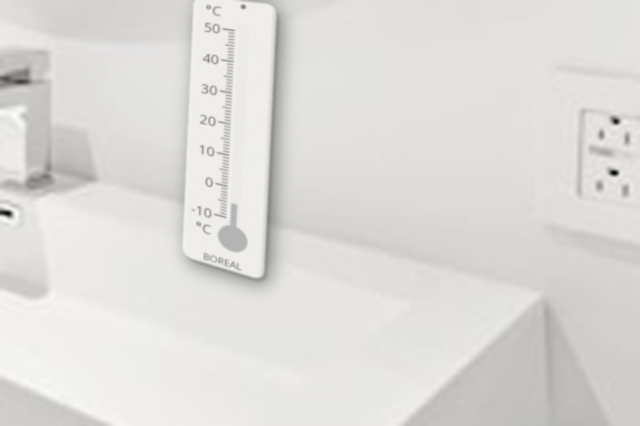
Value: -5 °C
